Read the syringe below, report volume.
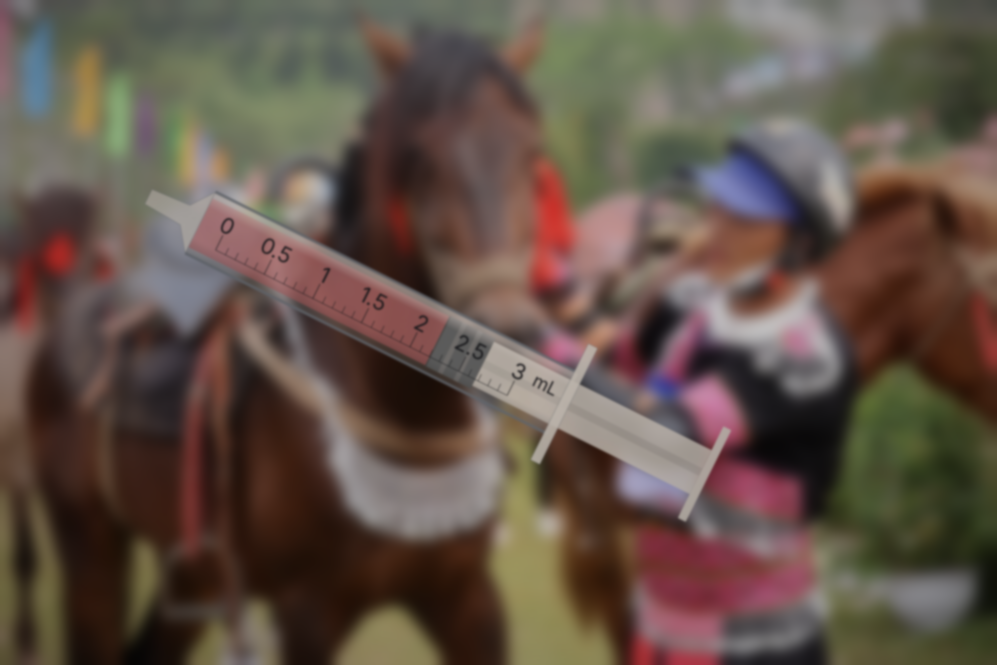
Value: 2.2 mL
